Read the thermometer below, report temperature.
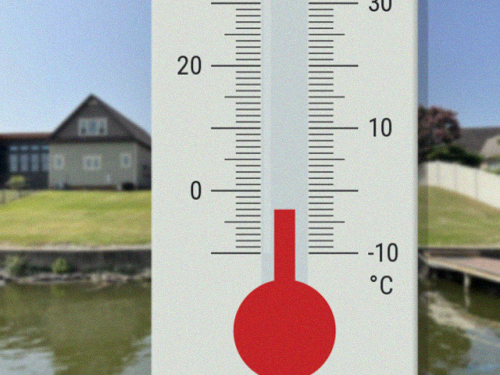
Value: -3 °C
